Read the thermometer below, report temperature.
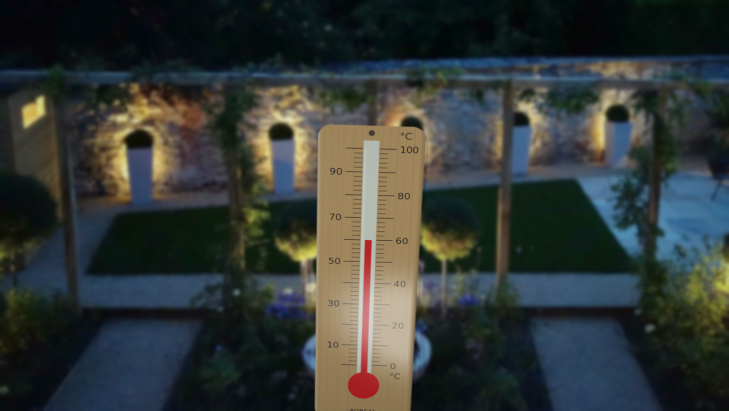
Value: 60 °C
